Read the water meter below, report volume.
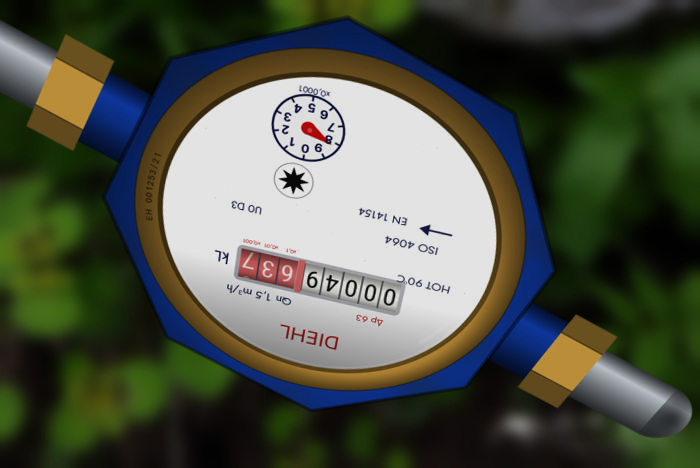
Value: 49.6368 kL
